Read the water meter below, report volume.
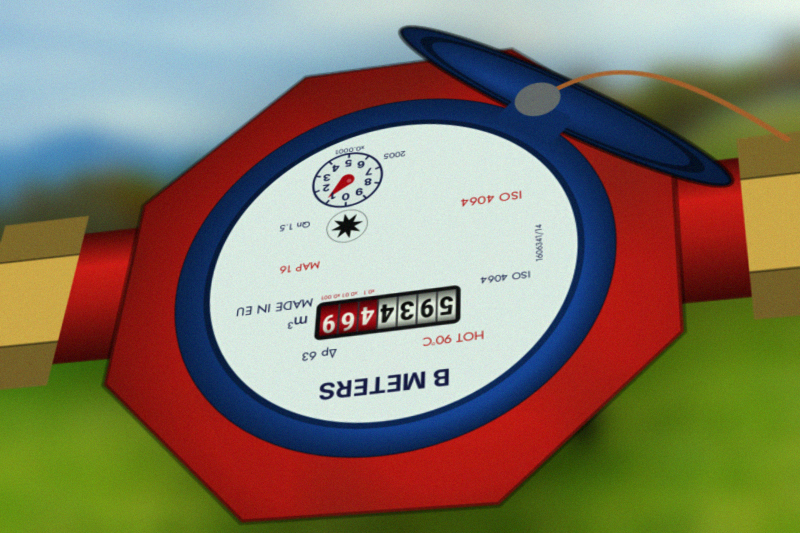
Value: 5934.4691 m³
